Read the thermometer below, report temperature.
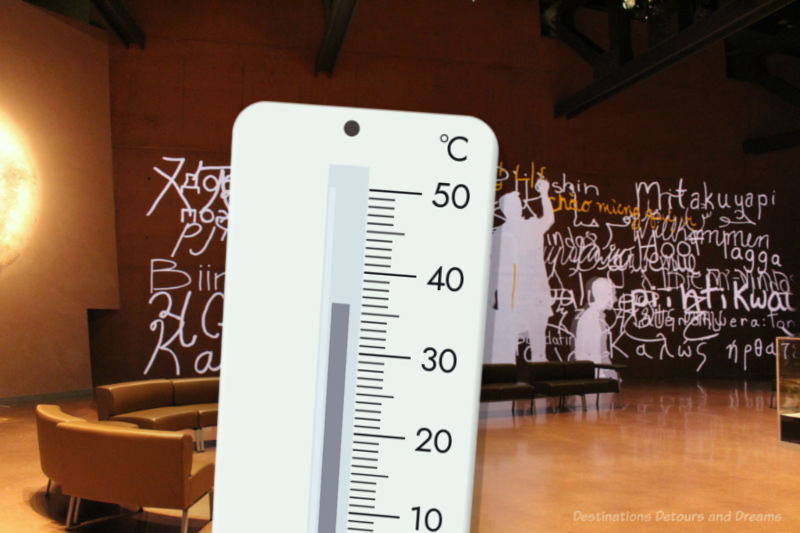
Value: 36 °C
